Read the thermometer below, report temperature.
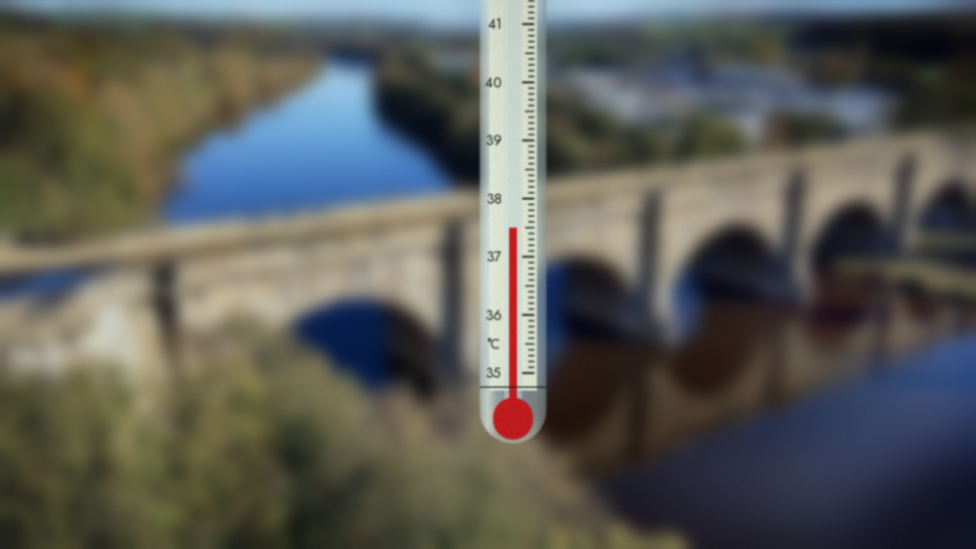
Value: 37.5 °C
